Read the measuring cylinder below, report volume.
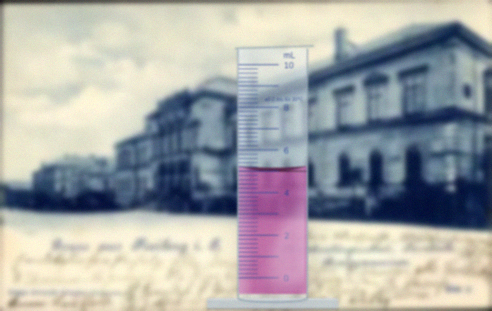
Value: 5 mL
